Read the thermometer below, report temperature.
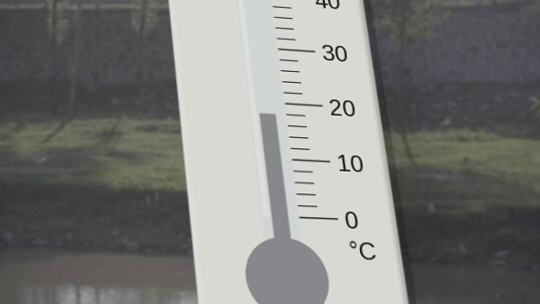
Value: 18 °C
